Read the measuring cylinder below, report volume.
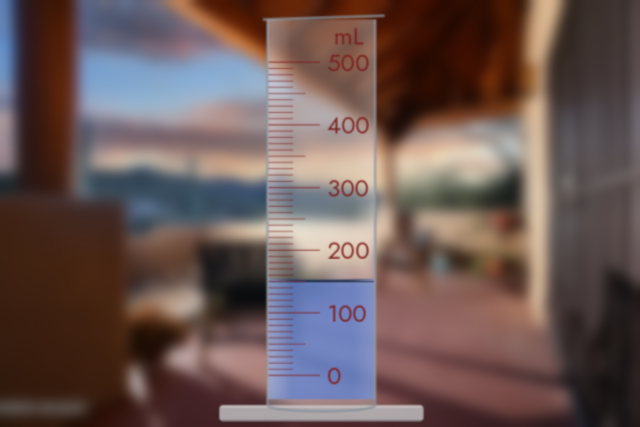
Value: 150 mL
